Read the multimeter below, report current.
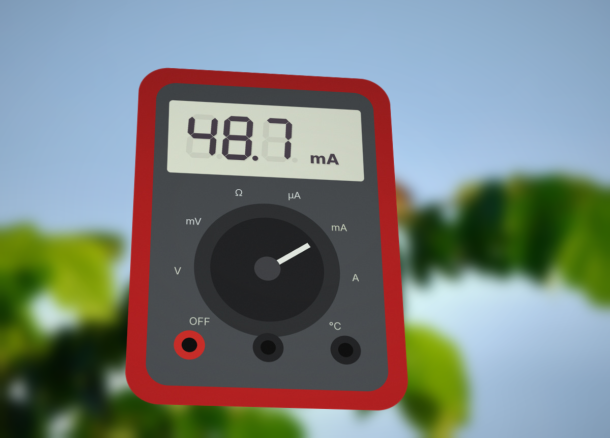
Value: 48.7 mA
